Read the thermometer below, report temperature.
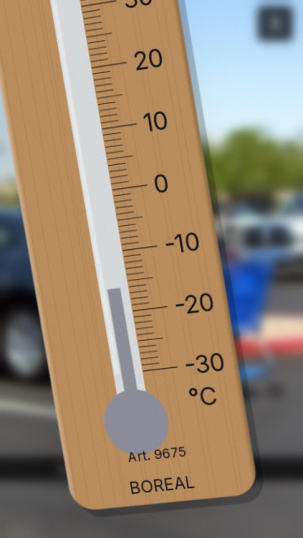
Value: -16 °C
